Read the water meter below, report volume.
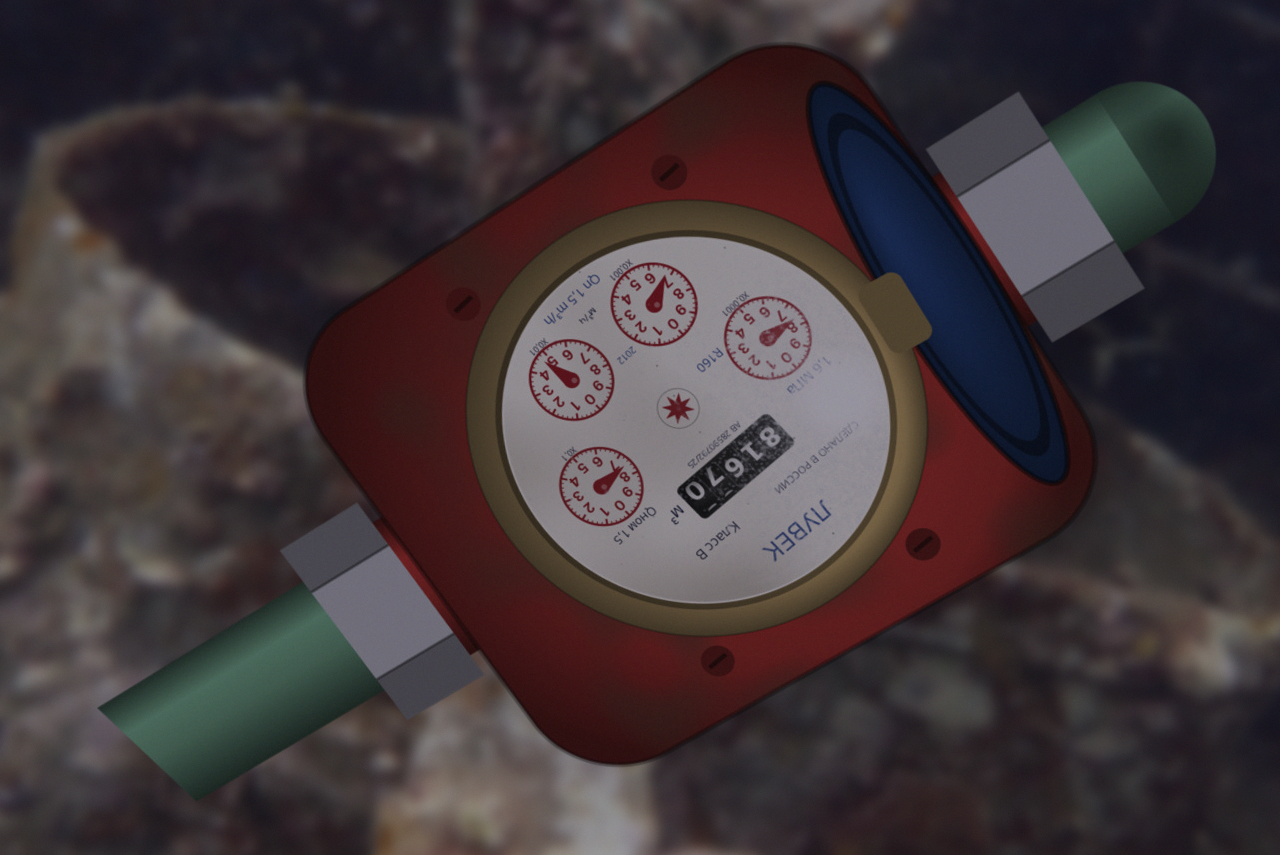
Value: 81669.7467 m³
